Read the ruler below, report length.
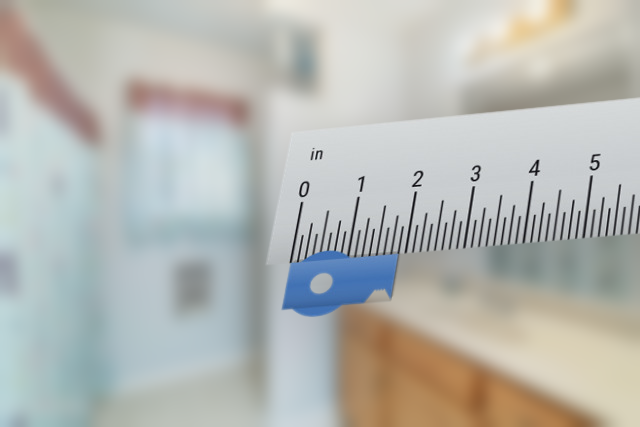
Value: 1.875 in
